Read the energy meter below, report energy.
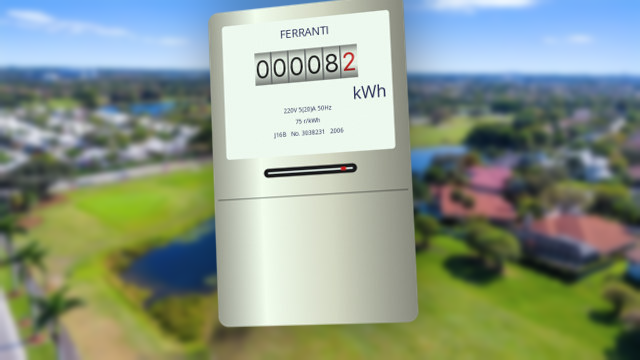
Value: 8.2 kWh
